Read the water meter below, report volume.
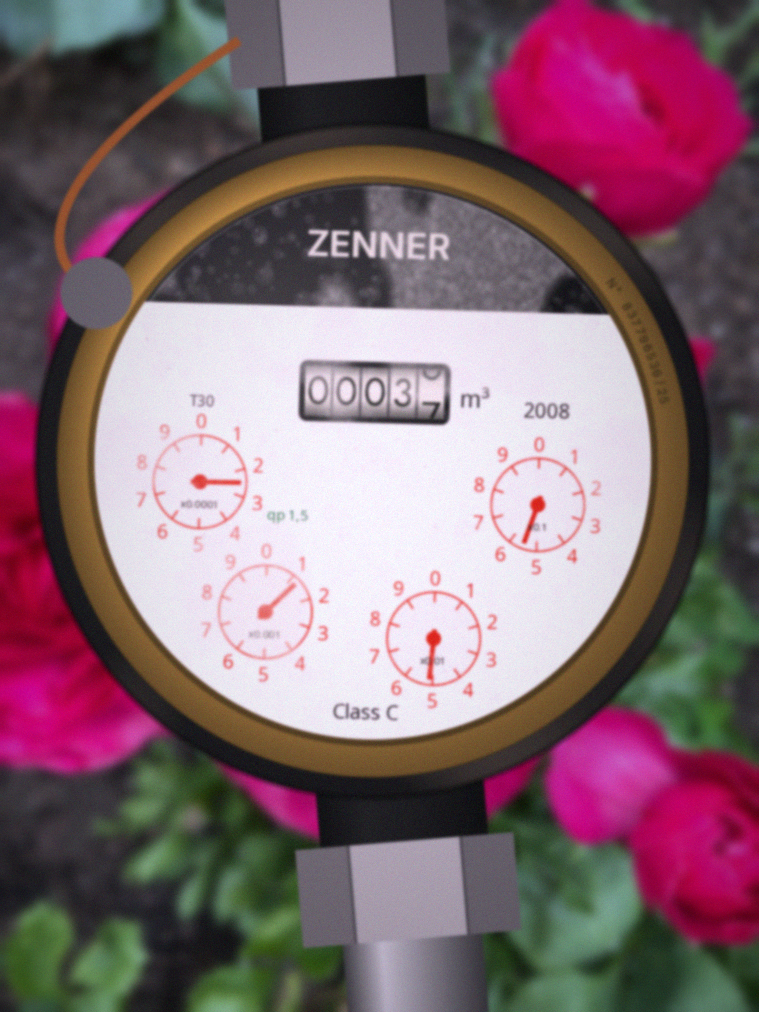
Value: 36.5512 m³
